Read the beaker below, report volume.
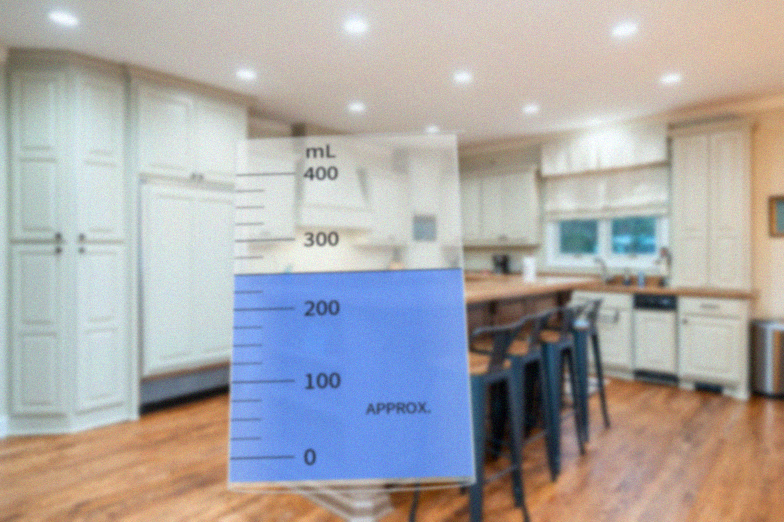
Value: 250 mL
